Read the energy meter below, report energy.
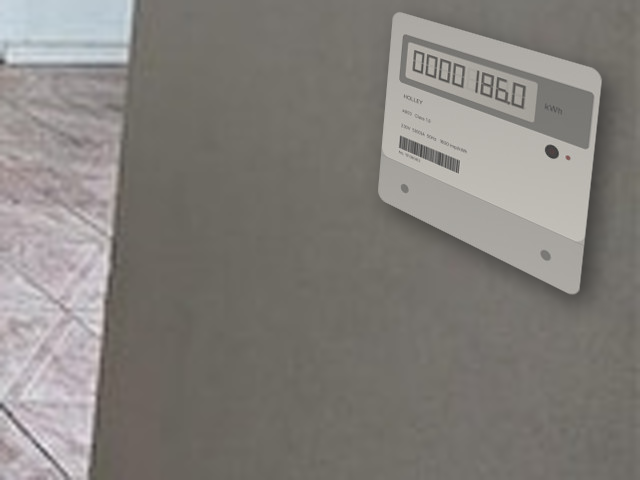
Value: 186.0 kWh
